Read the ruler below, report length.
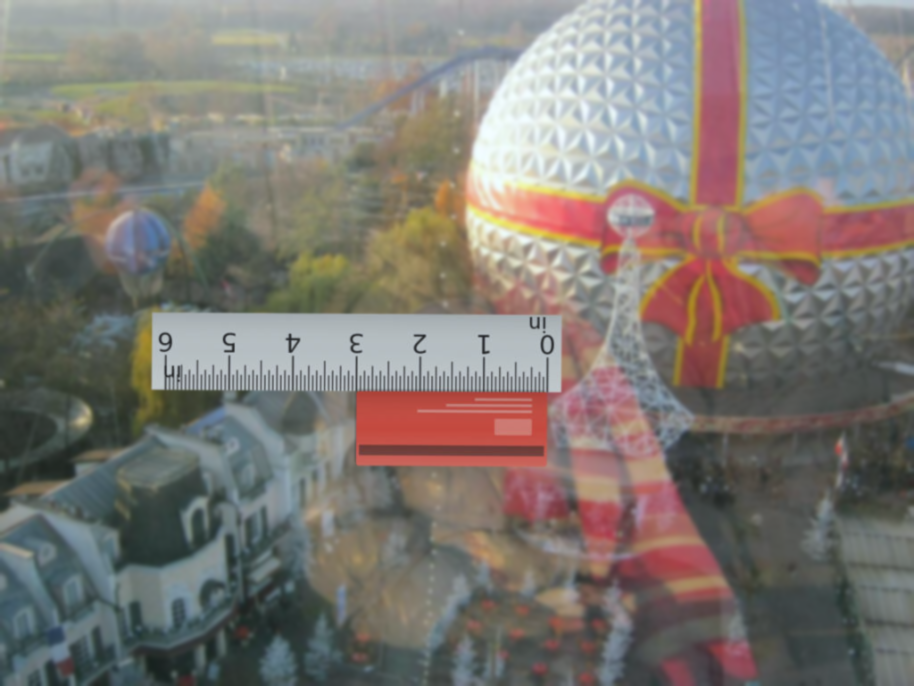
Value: 3 in
